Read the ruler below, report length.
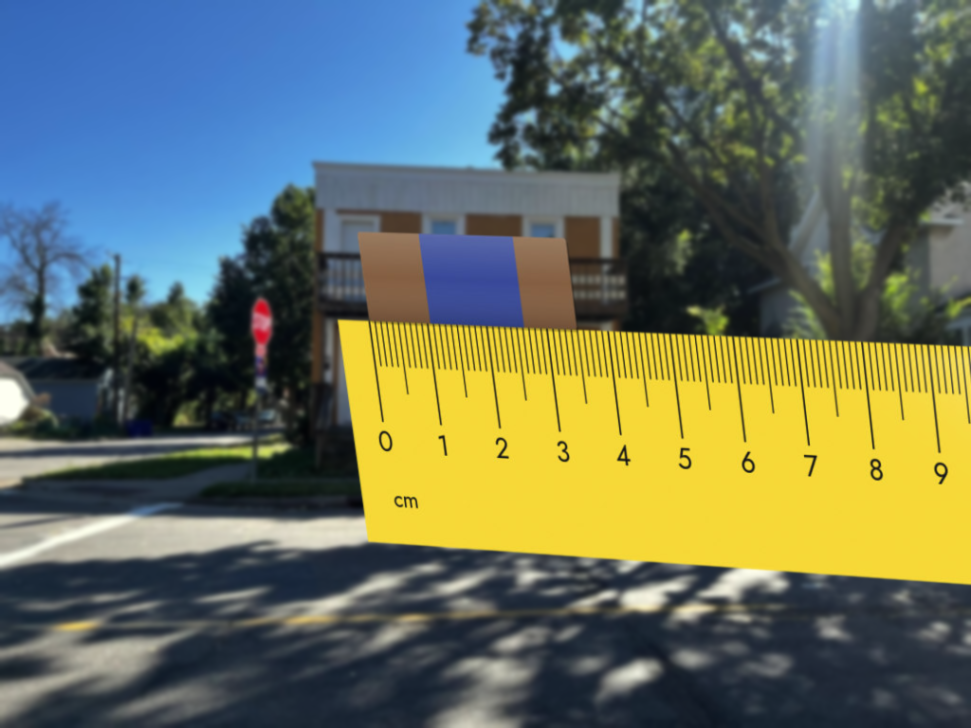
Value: 3.5 cm
